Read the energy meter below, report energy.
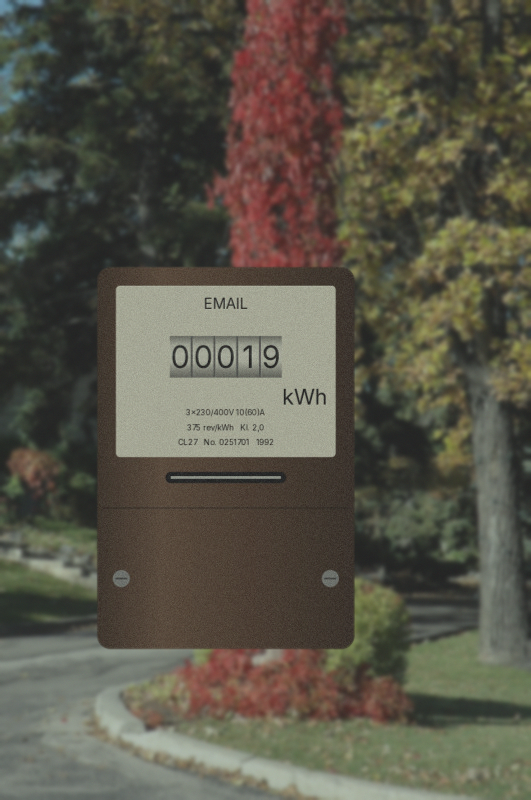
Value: 19 kWh
